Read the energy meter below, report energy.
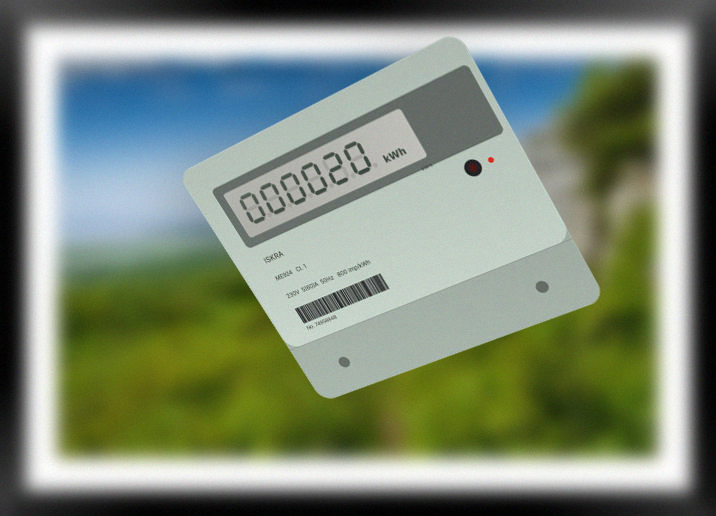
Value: 20 kWh
